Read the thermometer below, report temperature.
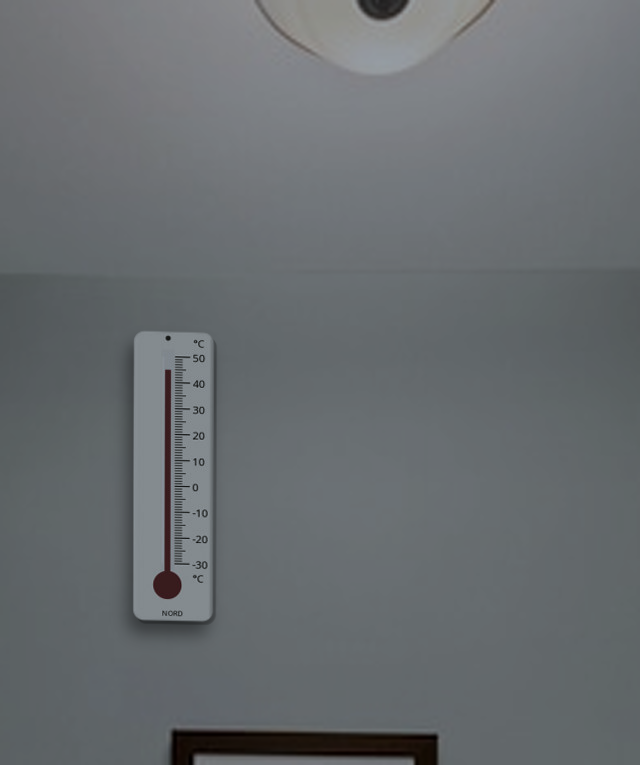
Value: 45 °C
